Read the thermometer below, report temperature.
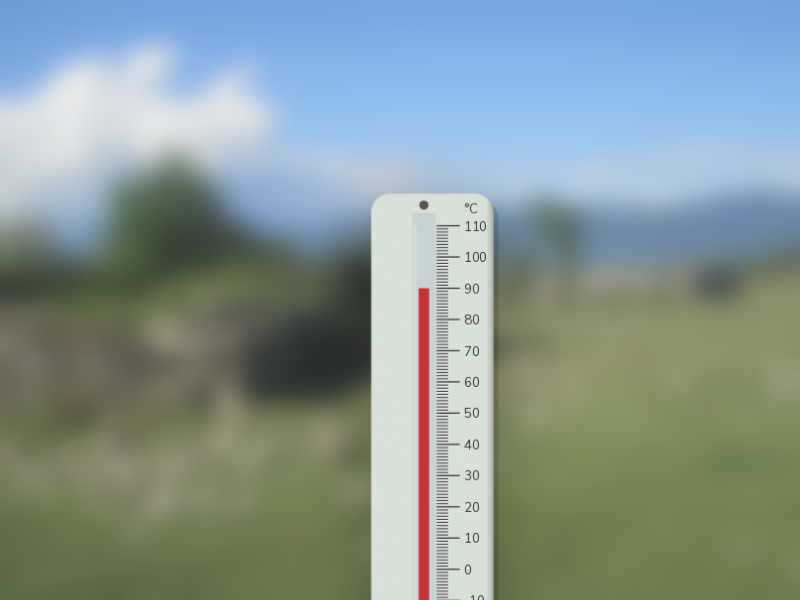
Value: 90 °C
